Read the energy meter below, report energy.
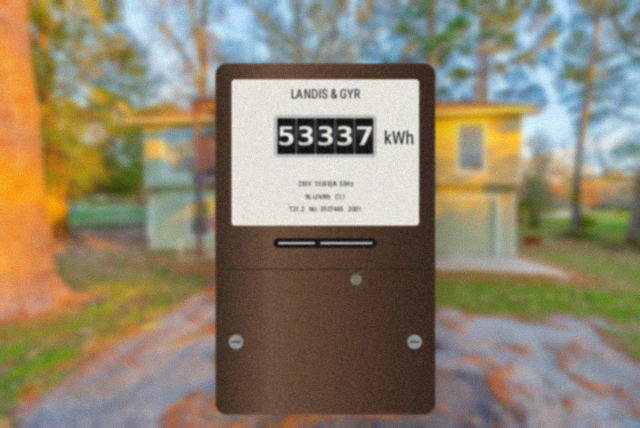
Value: 53337 kWh
